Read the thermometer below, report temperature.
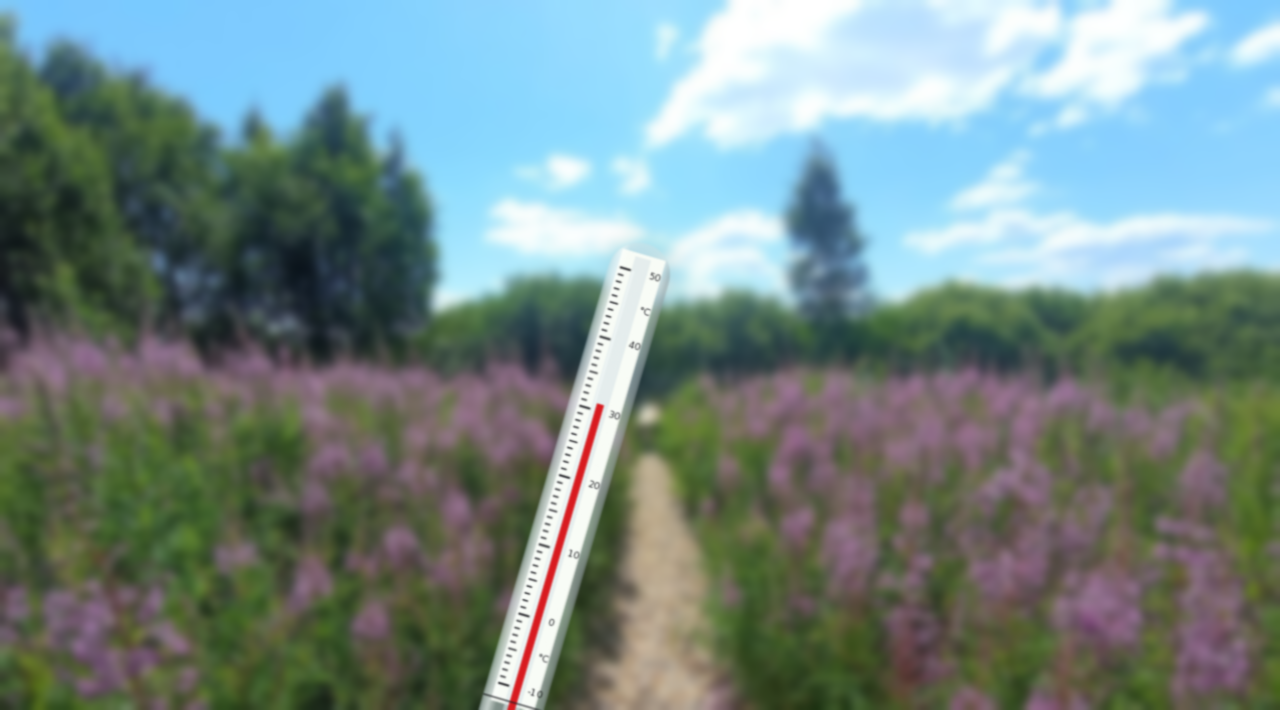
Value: 31 °C
